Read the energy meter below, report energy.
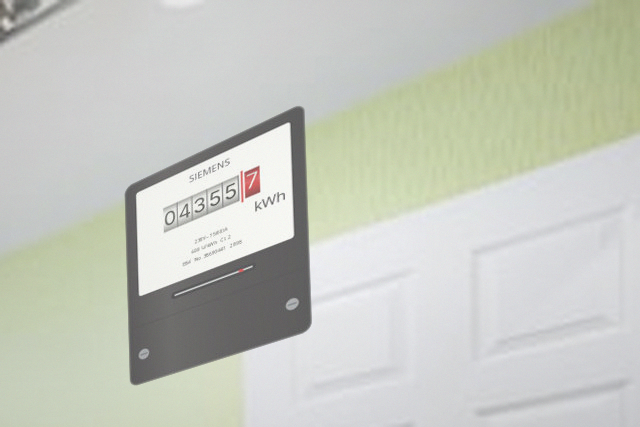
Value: 4355.7 kWh
